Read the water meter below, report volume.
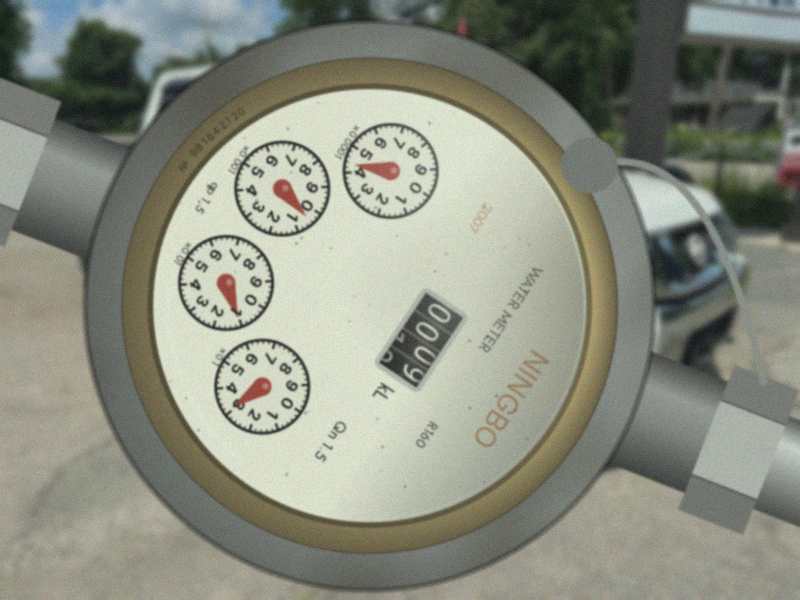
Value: 9.3104 kL
